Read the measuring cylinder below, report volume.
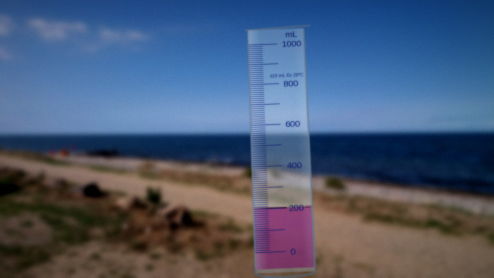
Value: 200 mL
